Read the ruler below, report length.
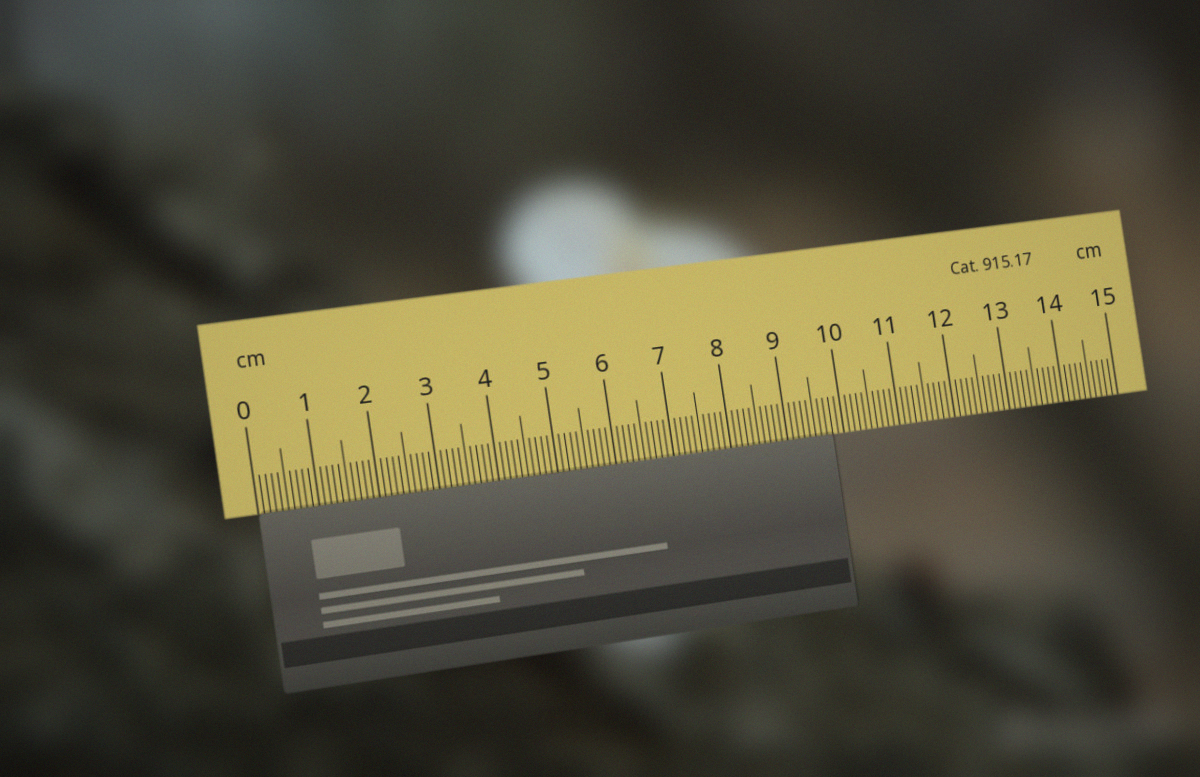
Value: 9.8 cm
